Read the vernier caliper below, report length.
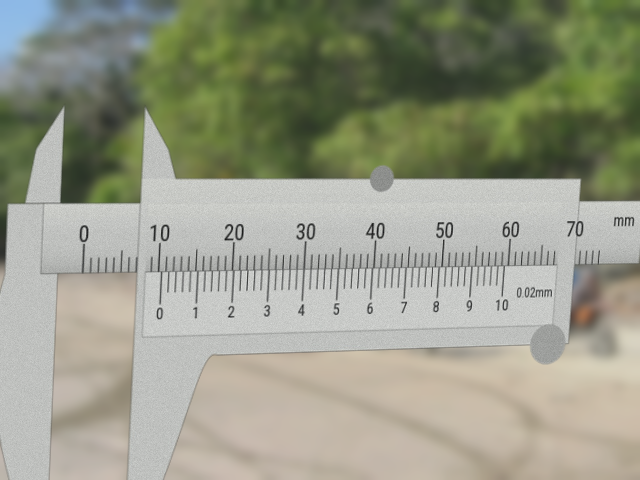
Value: 10.4 mm
